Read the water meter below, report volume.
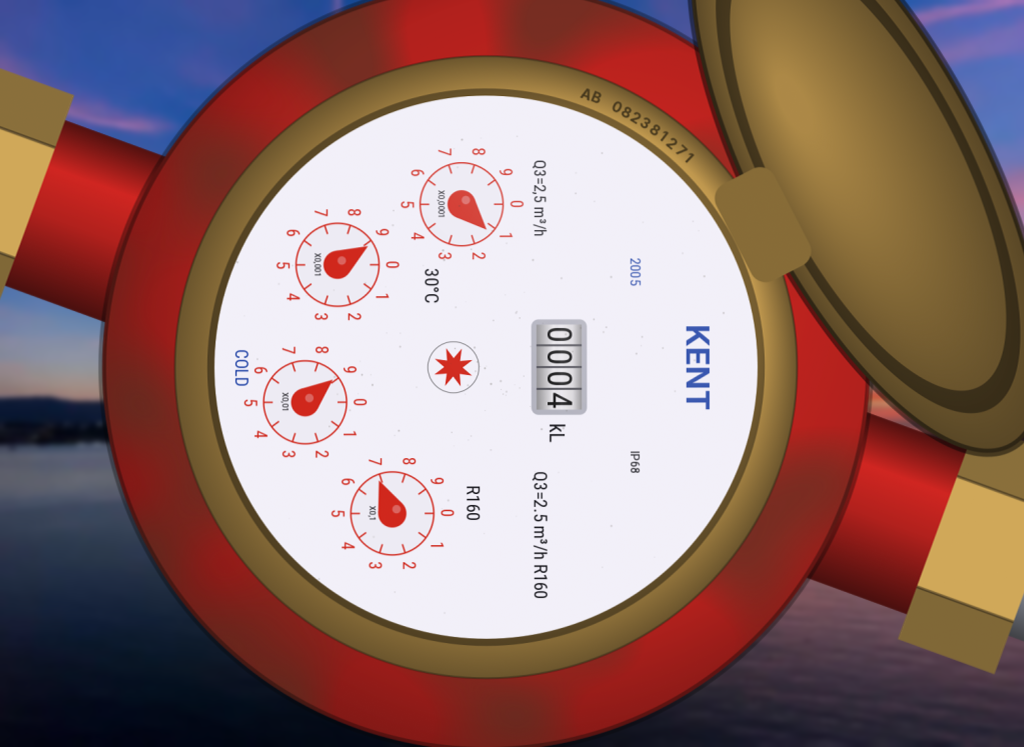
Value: 4.6891 kL
